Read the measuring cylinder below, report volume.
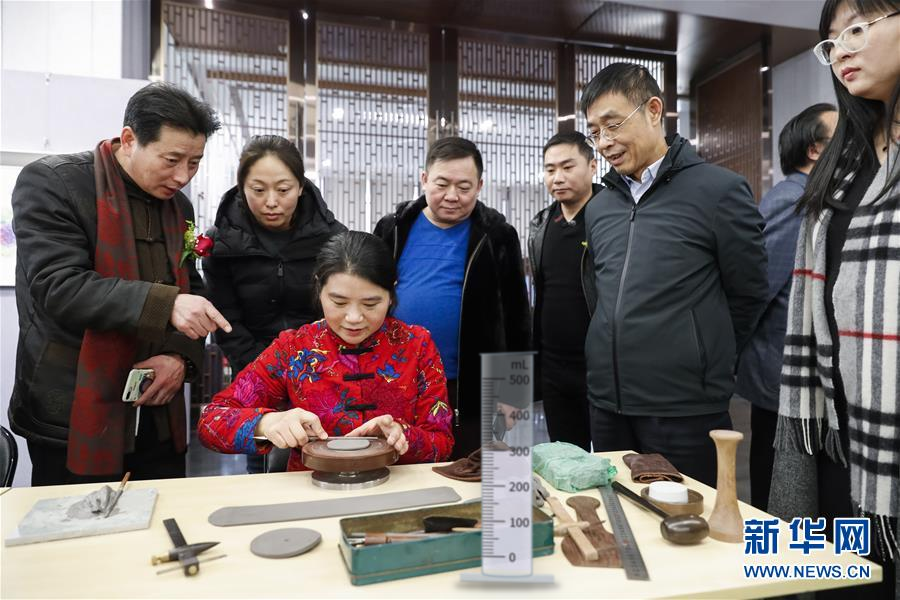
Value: 300 mL
